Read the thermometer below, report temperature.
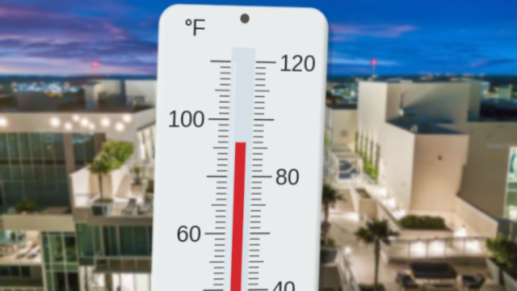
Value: 92 °F
